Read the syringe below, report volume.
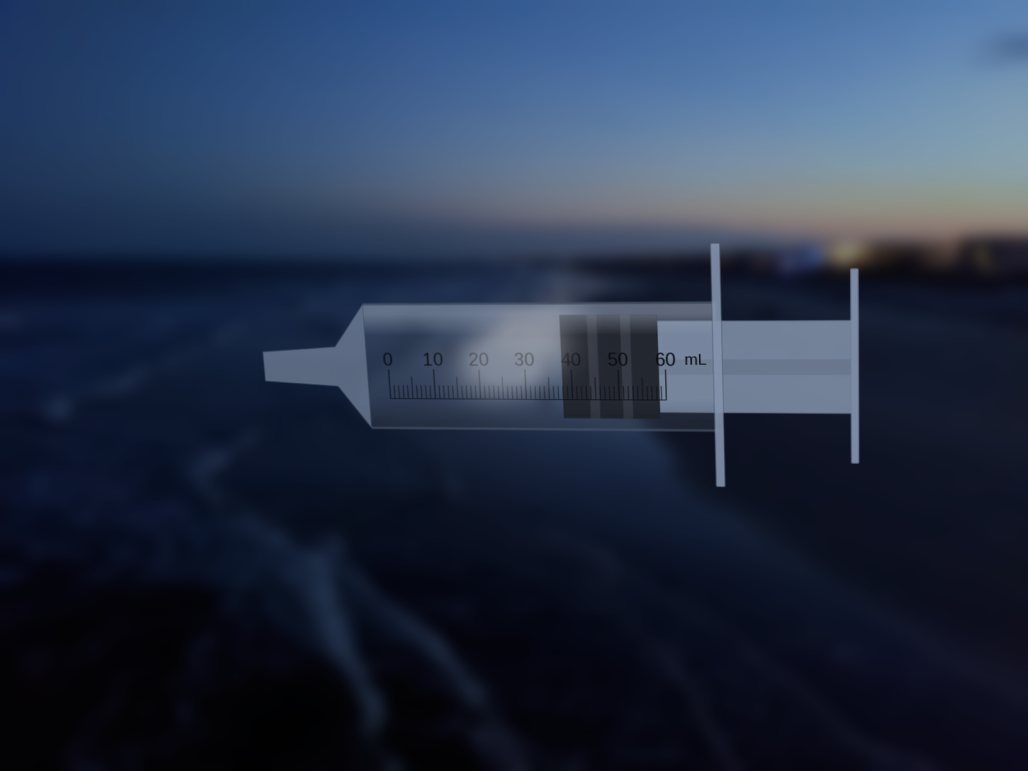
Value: 38 mL
